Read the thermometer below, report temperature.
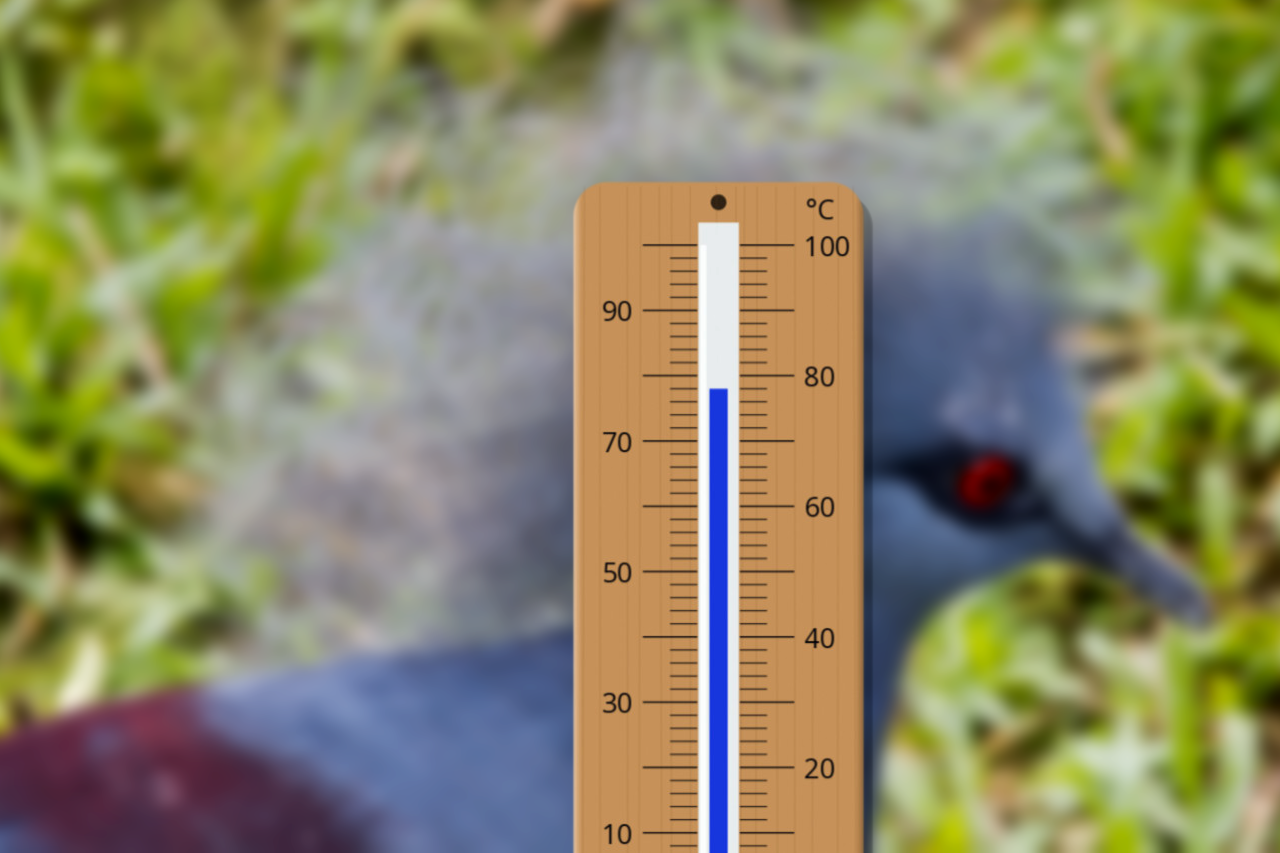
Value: 78 °C
